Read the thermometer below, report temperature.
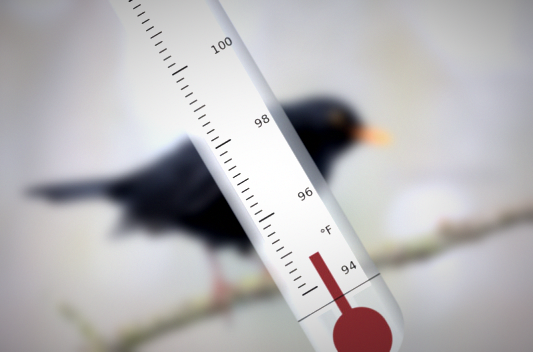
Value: 94.7 °F
